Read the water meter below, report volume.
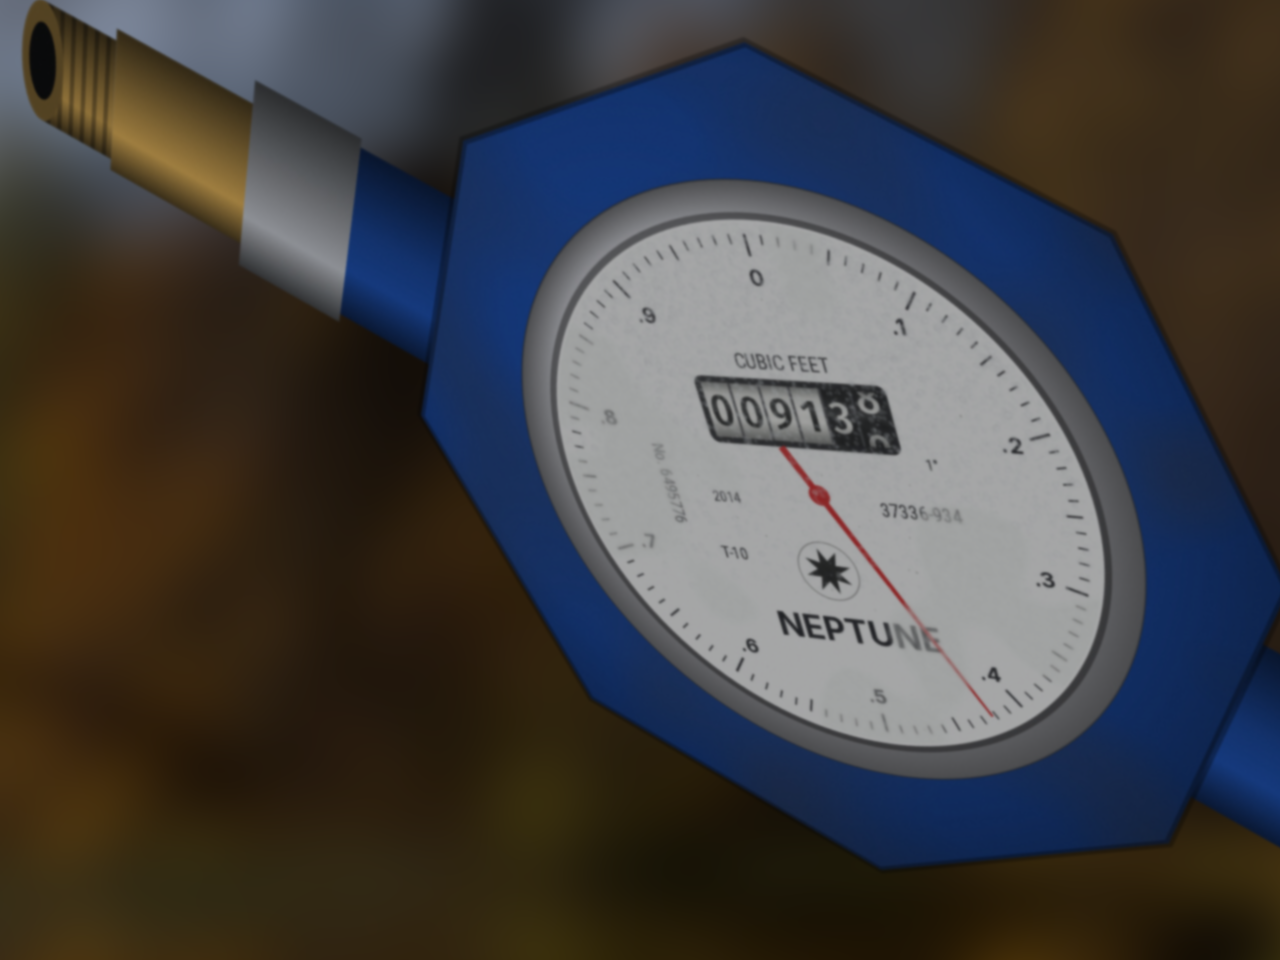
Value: 9138.42 ft³
